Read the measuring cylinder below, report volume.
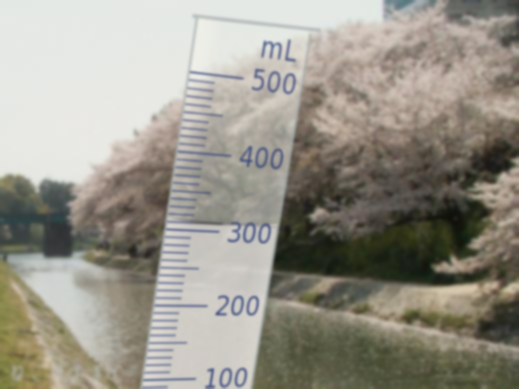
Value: 310 mL
